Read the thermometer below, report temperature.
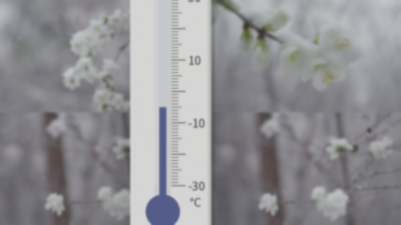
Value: -5 °C
